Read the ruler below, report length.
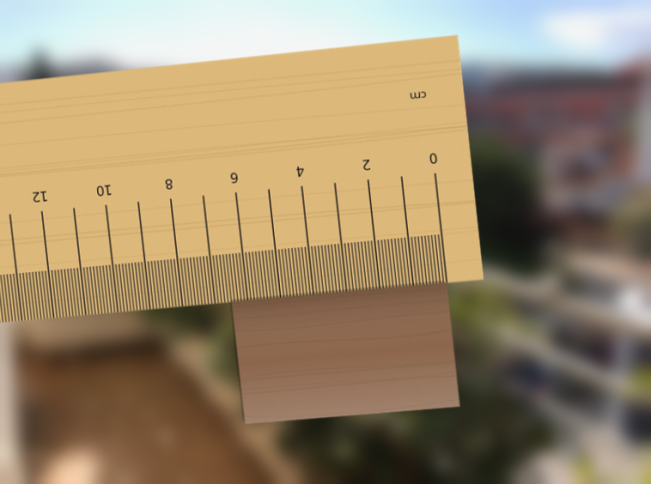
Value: 6.5 cm
